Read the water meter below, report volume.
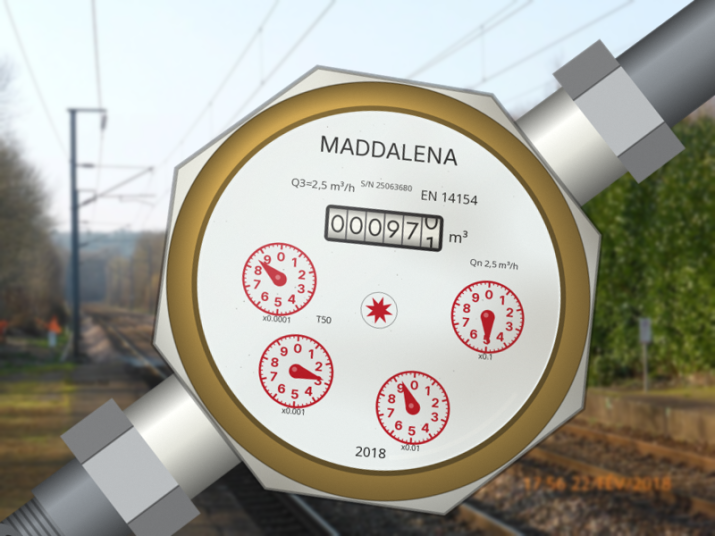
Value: 970.4928 m³
